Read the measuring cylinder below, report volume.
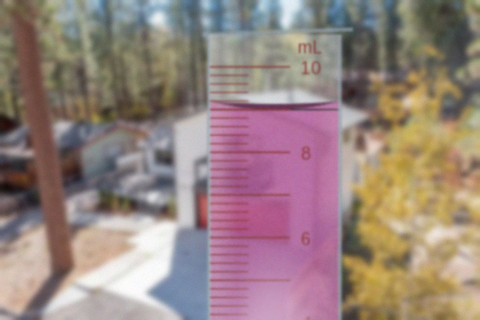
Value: 9 mL
